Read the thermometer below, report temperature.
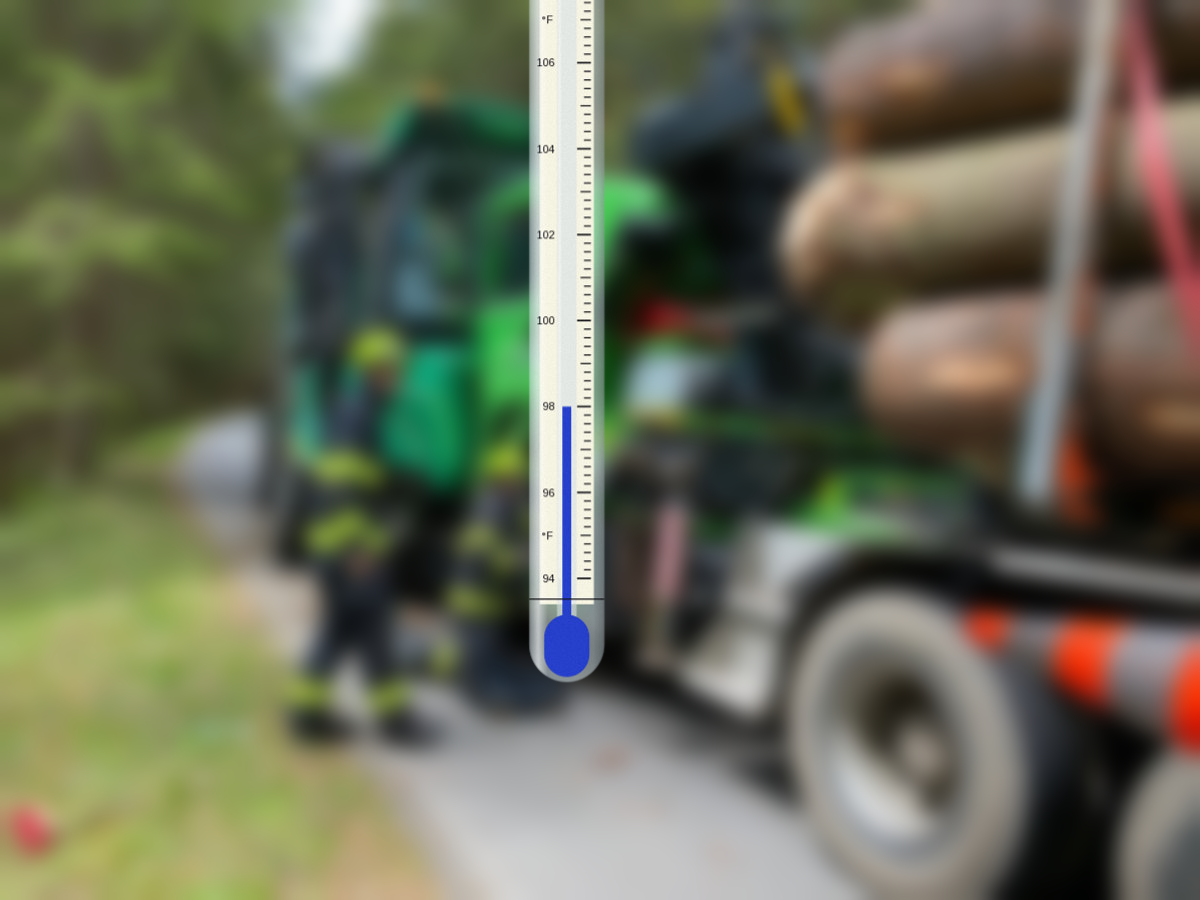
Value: 98 °F
